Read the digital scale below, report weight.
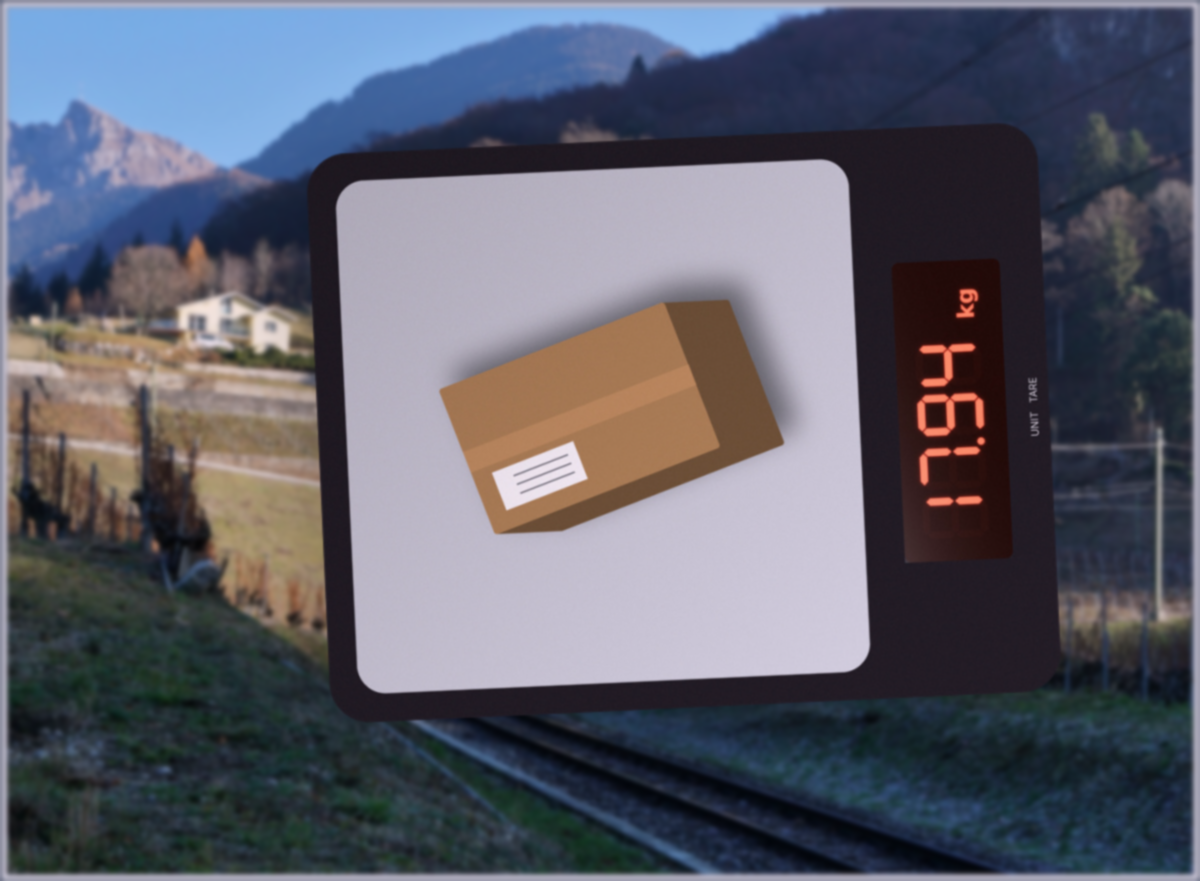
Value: 17.94 kg
